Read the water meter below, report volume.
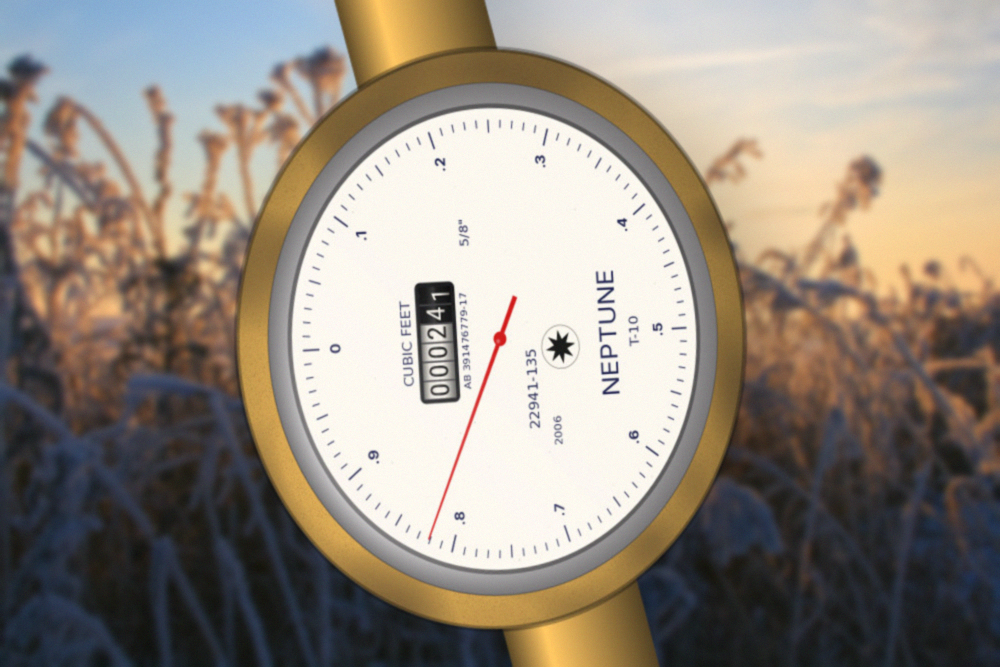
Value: 240.82 ft³
